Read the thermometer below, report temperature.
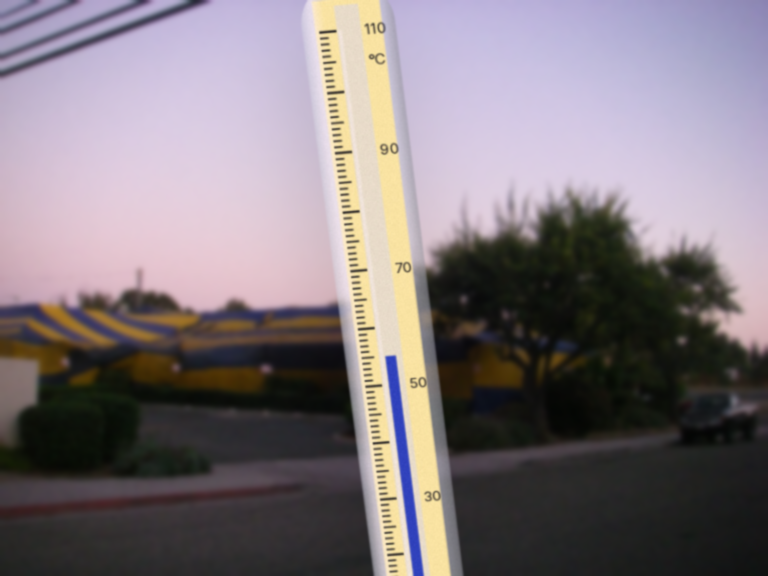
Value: 55 °C
